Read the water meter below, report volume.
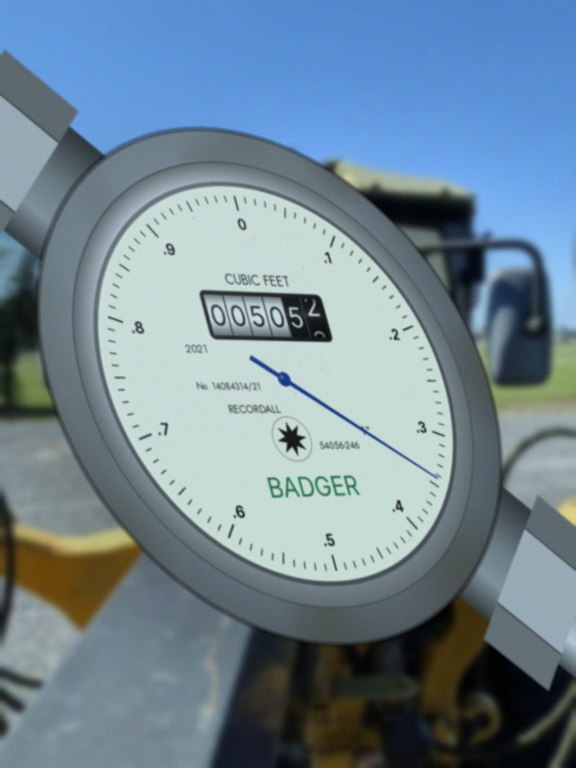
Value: 5052.34 ft³
